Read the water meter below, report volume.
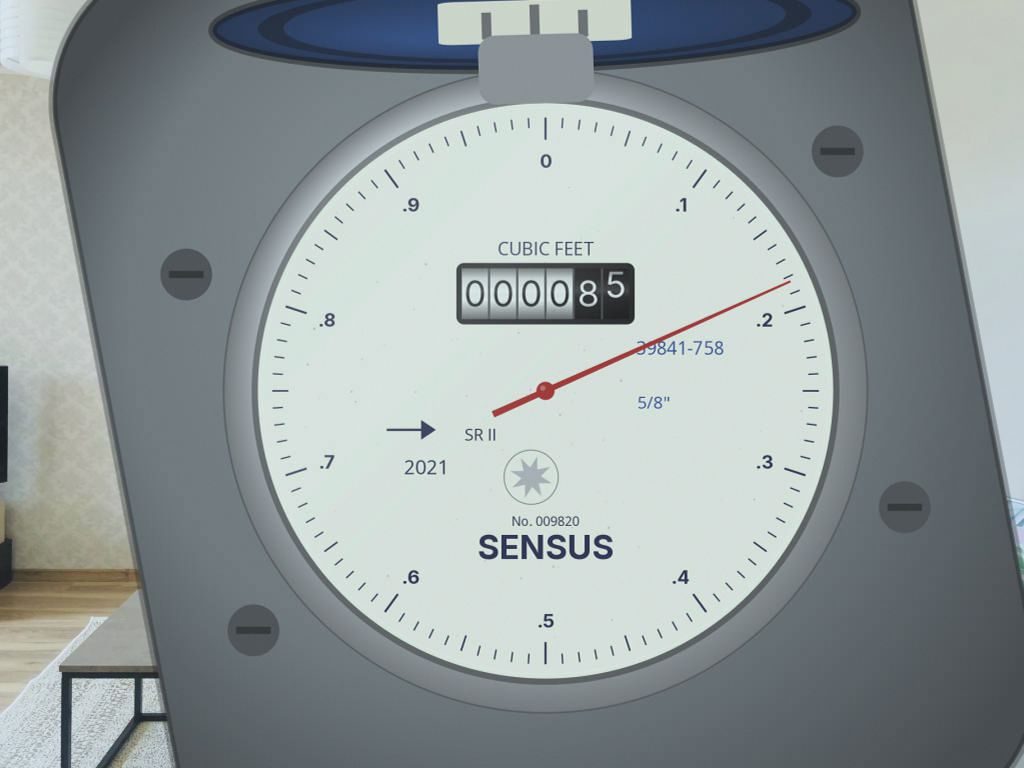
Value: 85.18 ft³
